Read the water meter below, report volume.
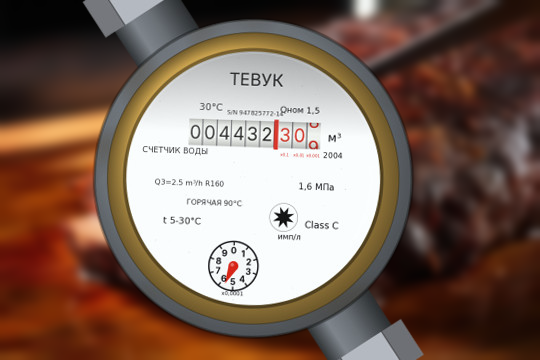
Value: 4432.3085 m³
